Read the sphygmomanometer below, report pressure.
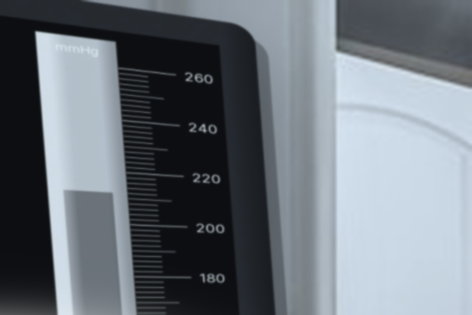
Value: 212 mmHg
